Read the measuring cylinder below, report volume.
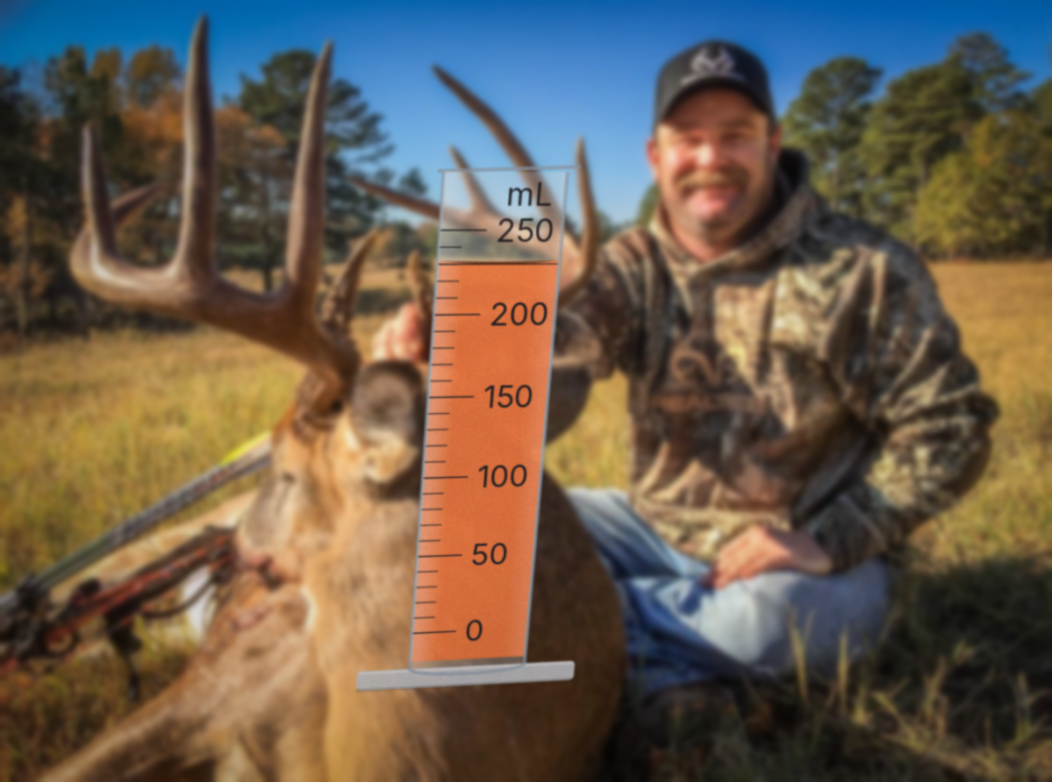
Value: 230 mL
